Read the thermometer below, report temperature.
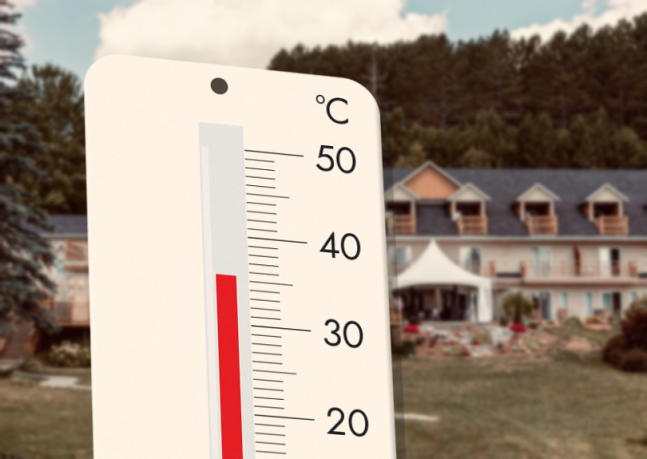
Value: 35.5 °C
